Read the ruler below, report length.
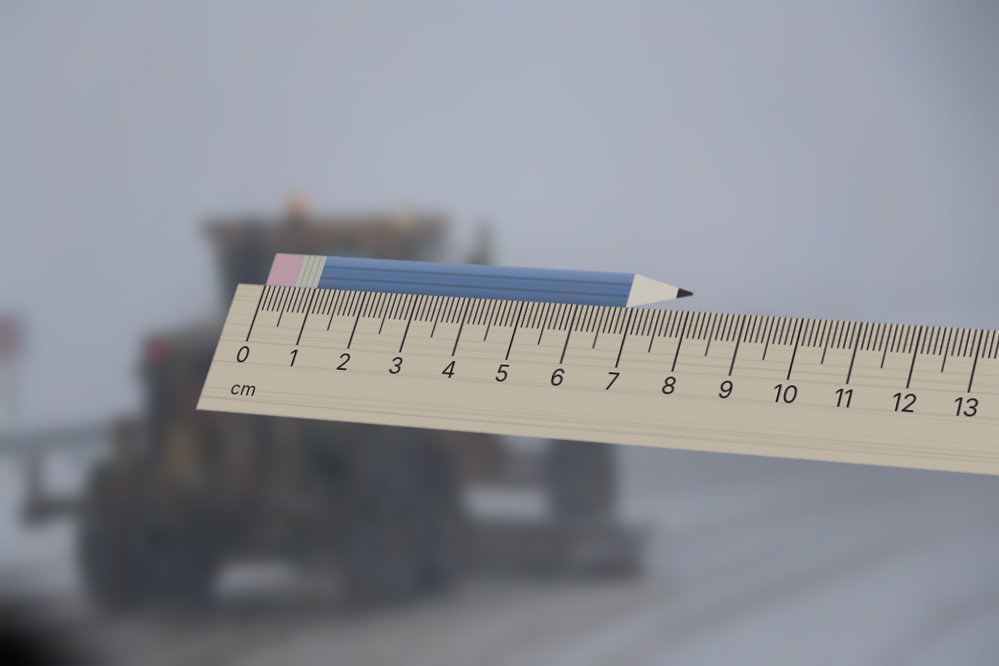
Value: 8 cm
